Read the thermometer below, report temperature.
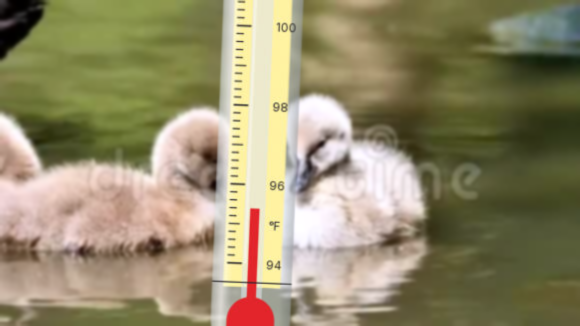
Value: 95.4 °F
